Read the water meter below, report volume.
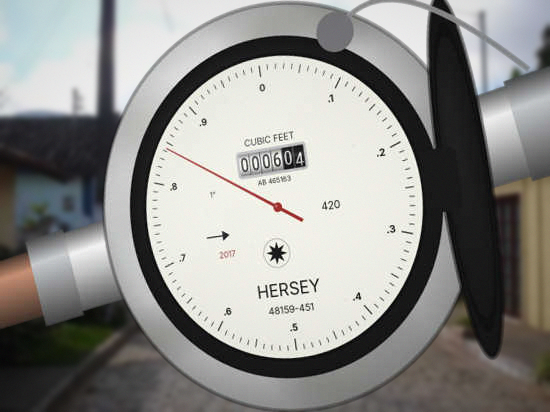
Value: 603.84 ft³
